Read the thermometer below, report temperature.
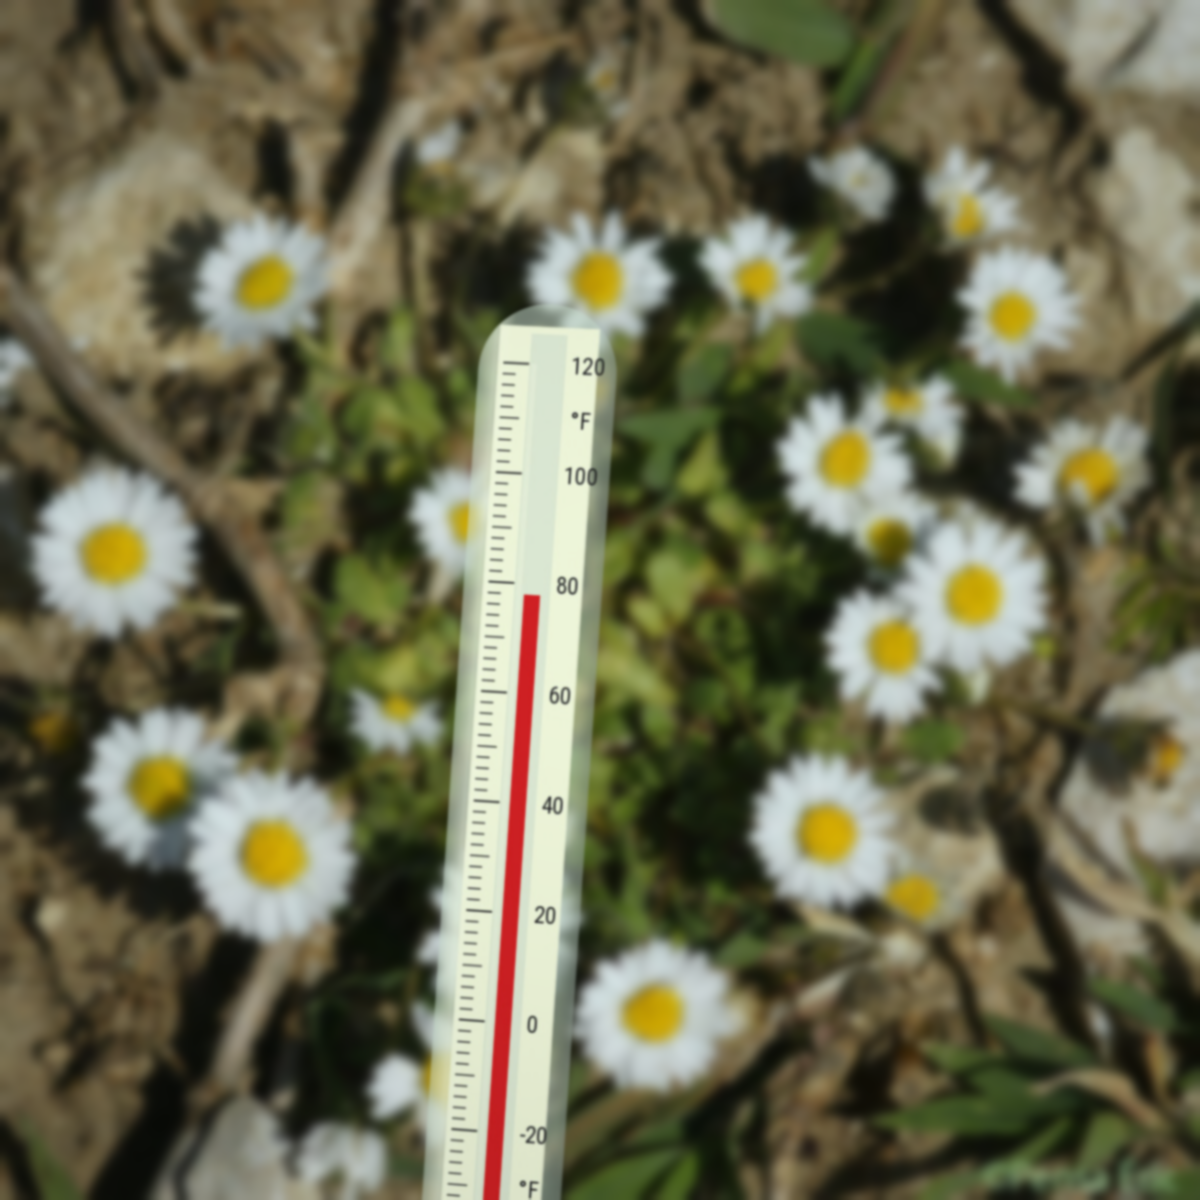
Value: 78 °F
